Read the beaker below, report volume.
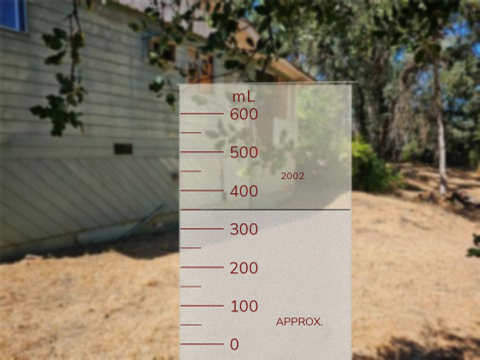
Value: 350 mL
